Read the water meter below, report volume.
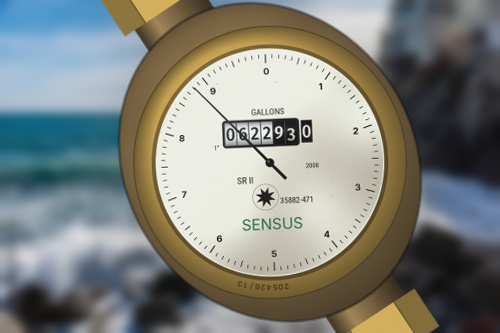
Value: 622928.8 gal
